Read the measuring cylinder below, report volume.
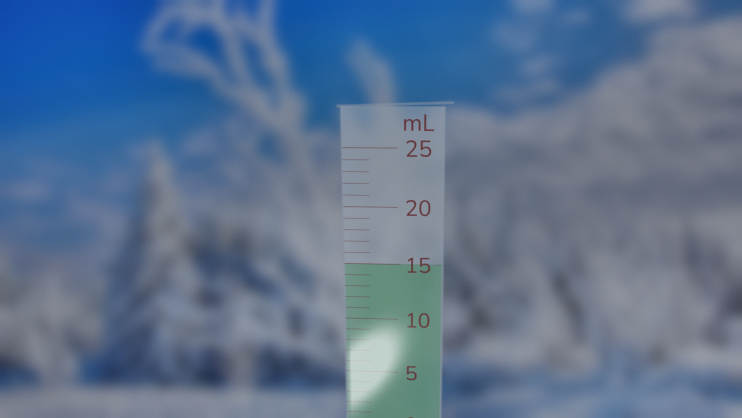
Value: 15 mL
